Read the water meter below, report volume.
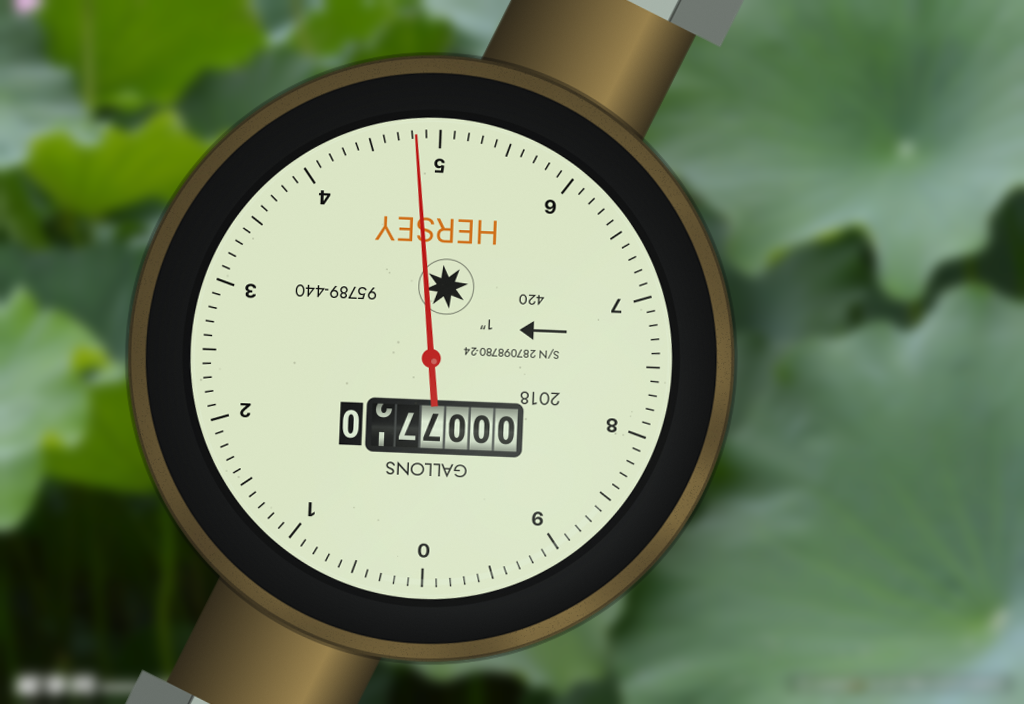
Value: 7714.8 gal
